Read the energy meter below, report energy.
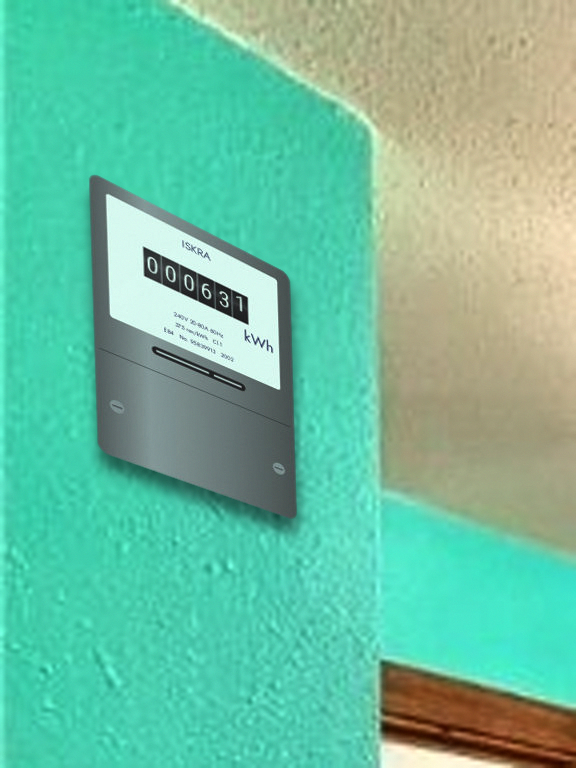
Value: 631 kWh
